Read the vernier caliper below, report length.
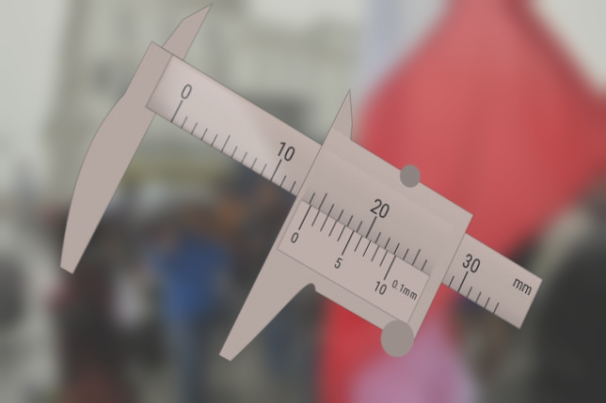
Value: 14.2 mm
